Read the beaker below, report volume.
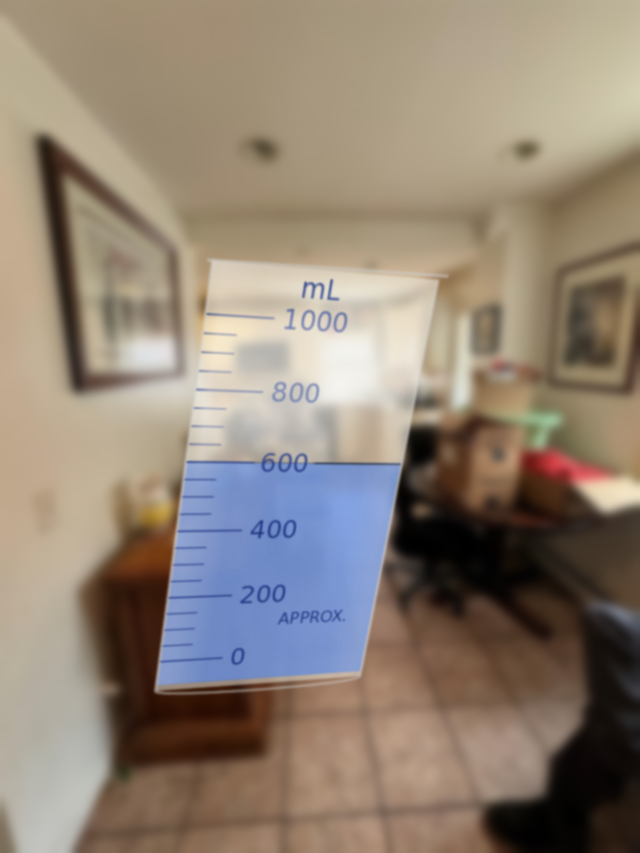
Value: 600 mL
